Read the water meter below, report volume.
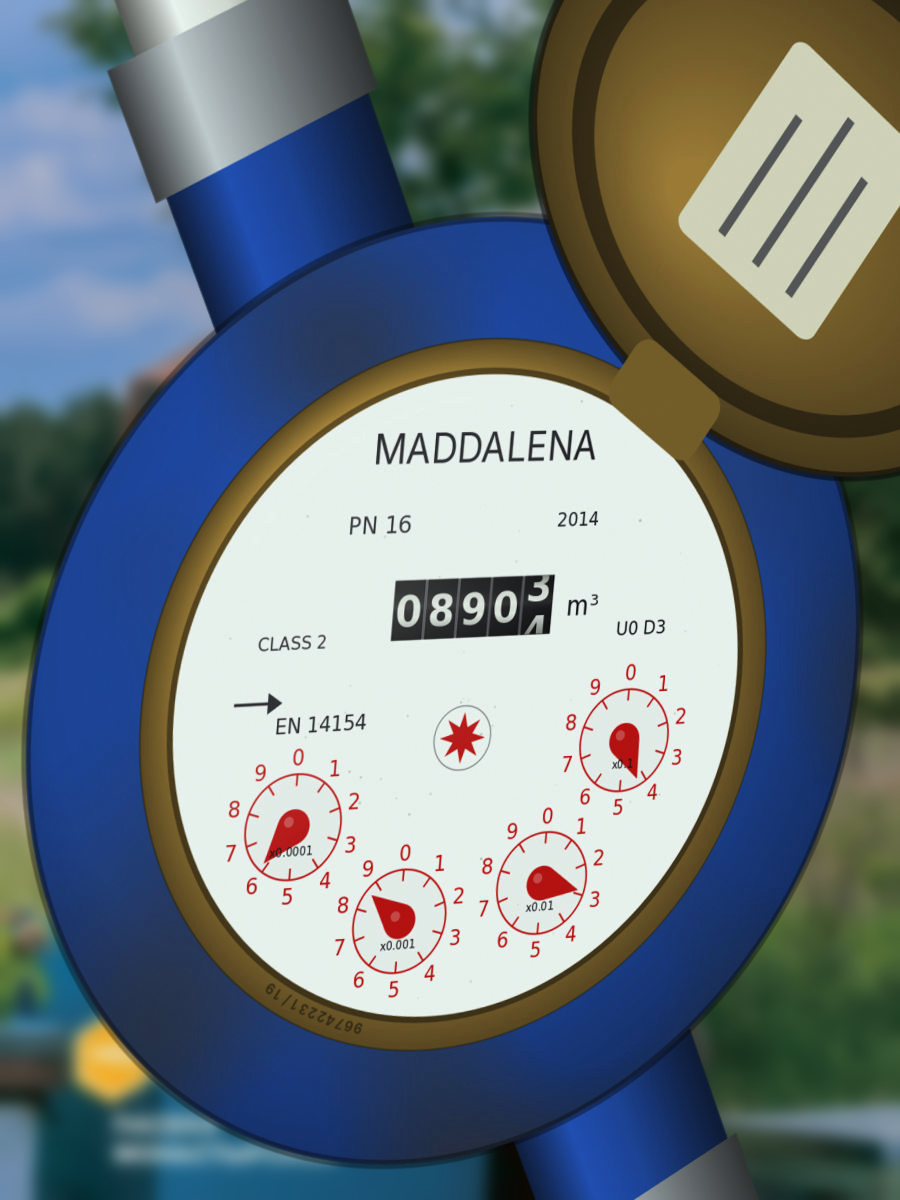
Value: 8903.4286 m³
